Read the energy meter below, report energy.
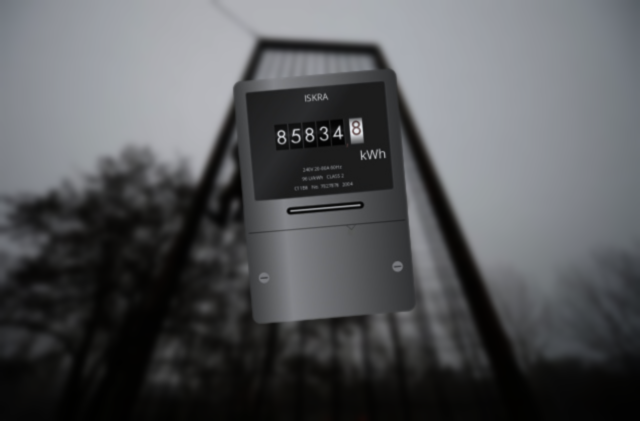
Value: 85834.8 kWh
